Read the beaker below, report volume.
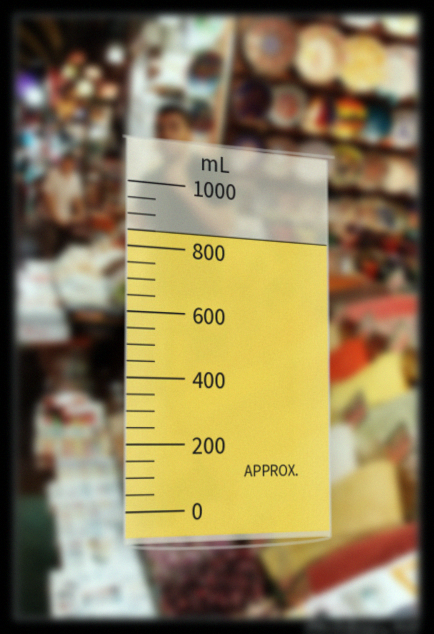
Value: 850 mL
